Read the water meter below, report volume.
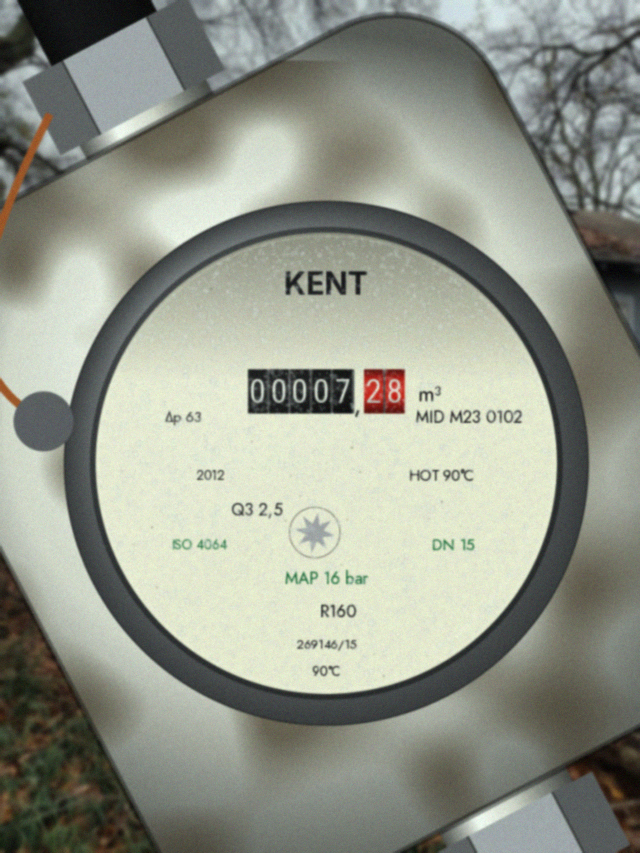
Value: 7.28 m³
